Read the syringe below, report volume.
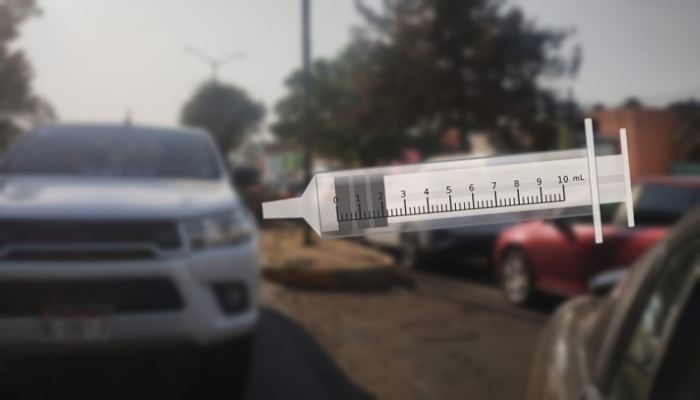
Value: 0 mL
